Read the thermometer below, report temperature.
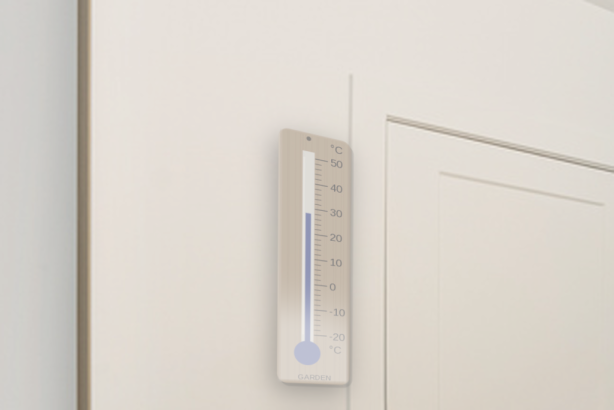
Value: 28 °C
